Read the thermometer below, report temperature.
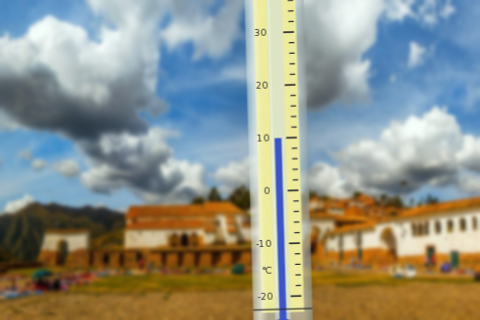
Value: 10 °C
